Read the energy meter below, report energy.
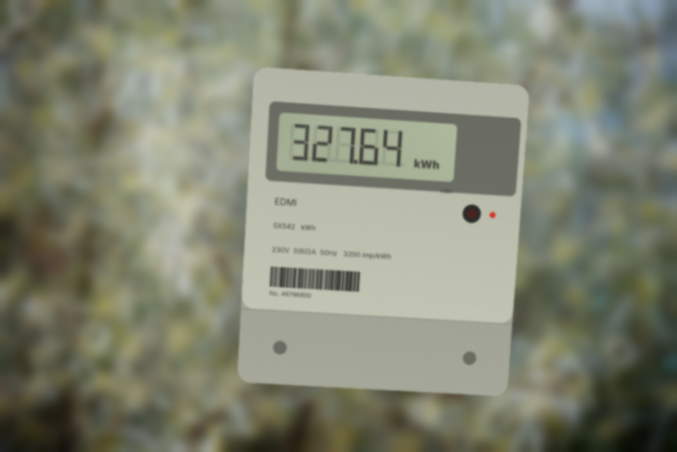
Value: 327.64 kWh
